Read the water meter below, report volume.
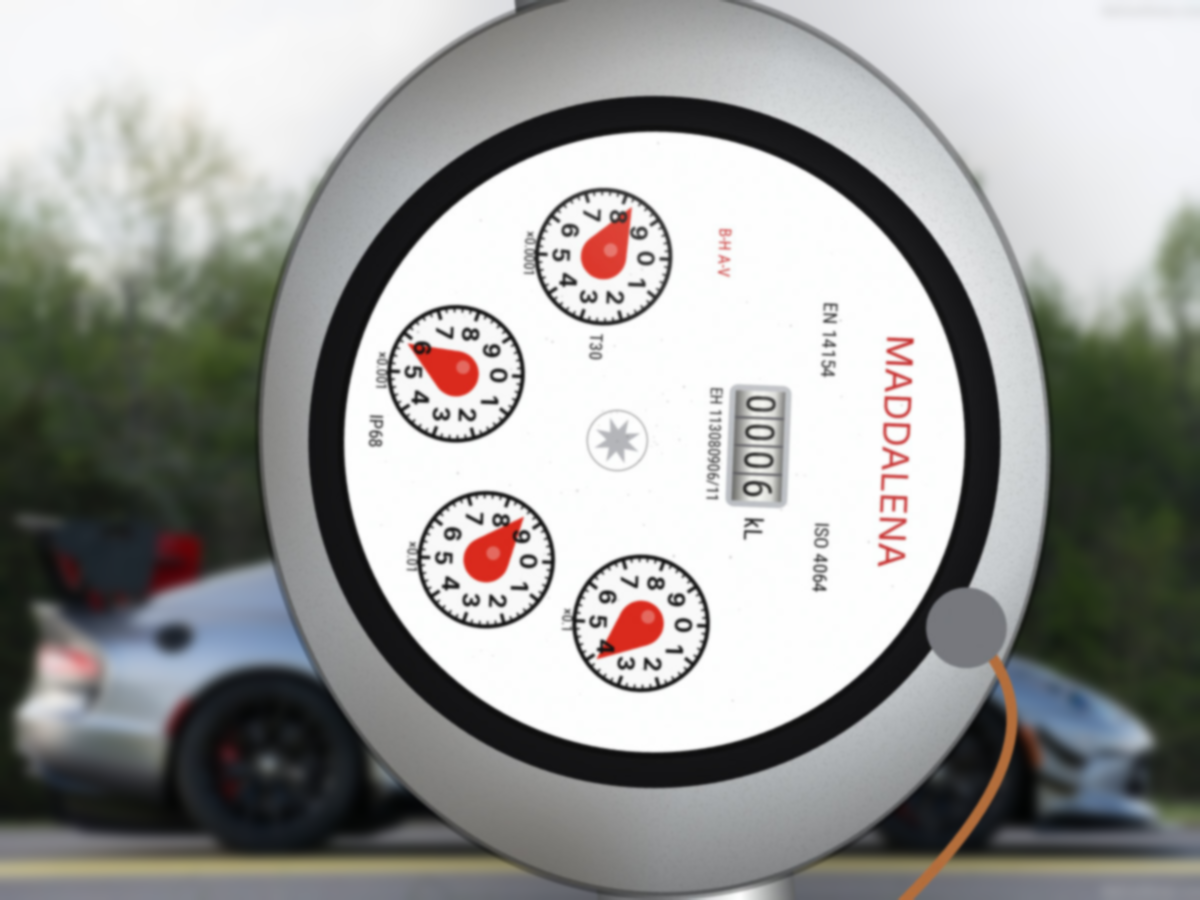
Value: 6.3858 kL
